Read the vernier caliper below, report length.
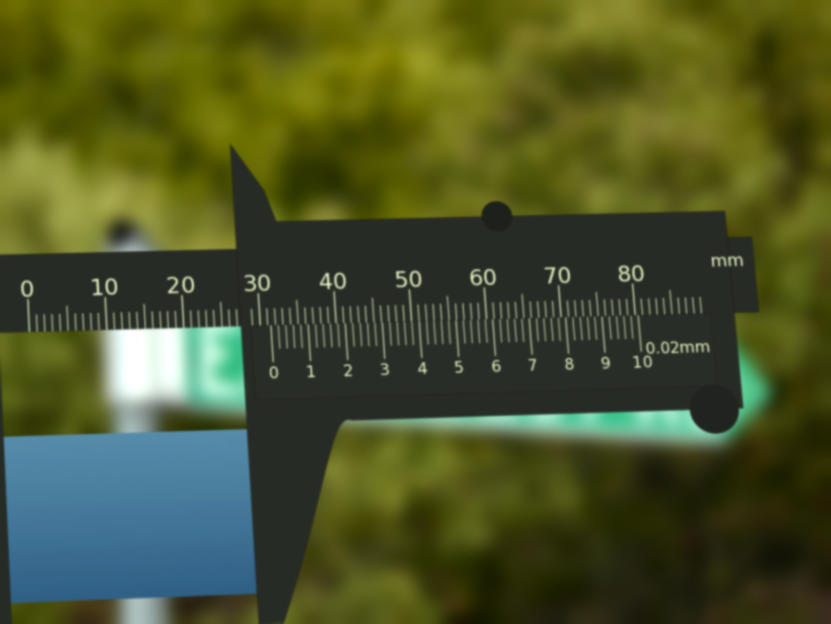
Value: 31.4 mm
